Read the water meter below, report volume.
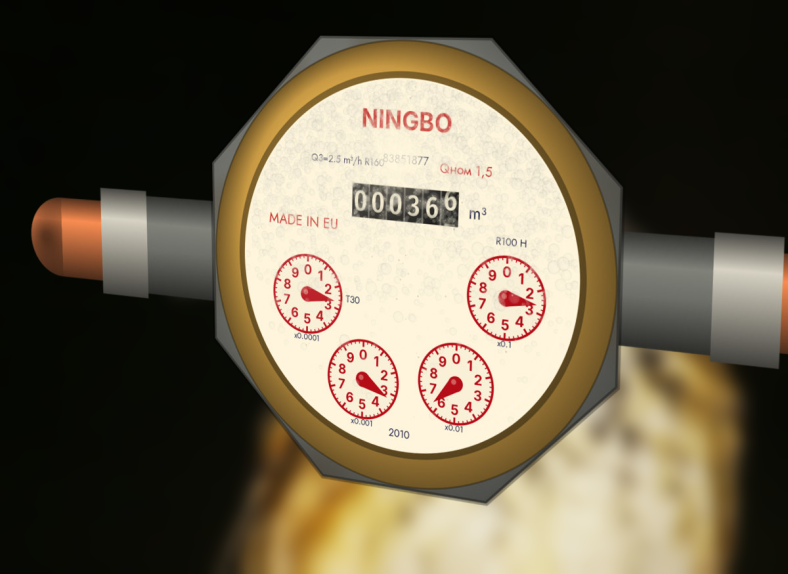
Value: 366.2632 m³
